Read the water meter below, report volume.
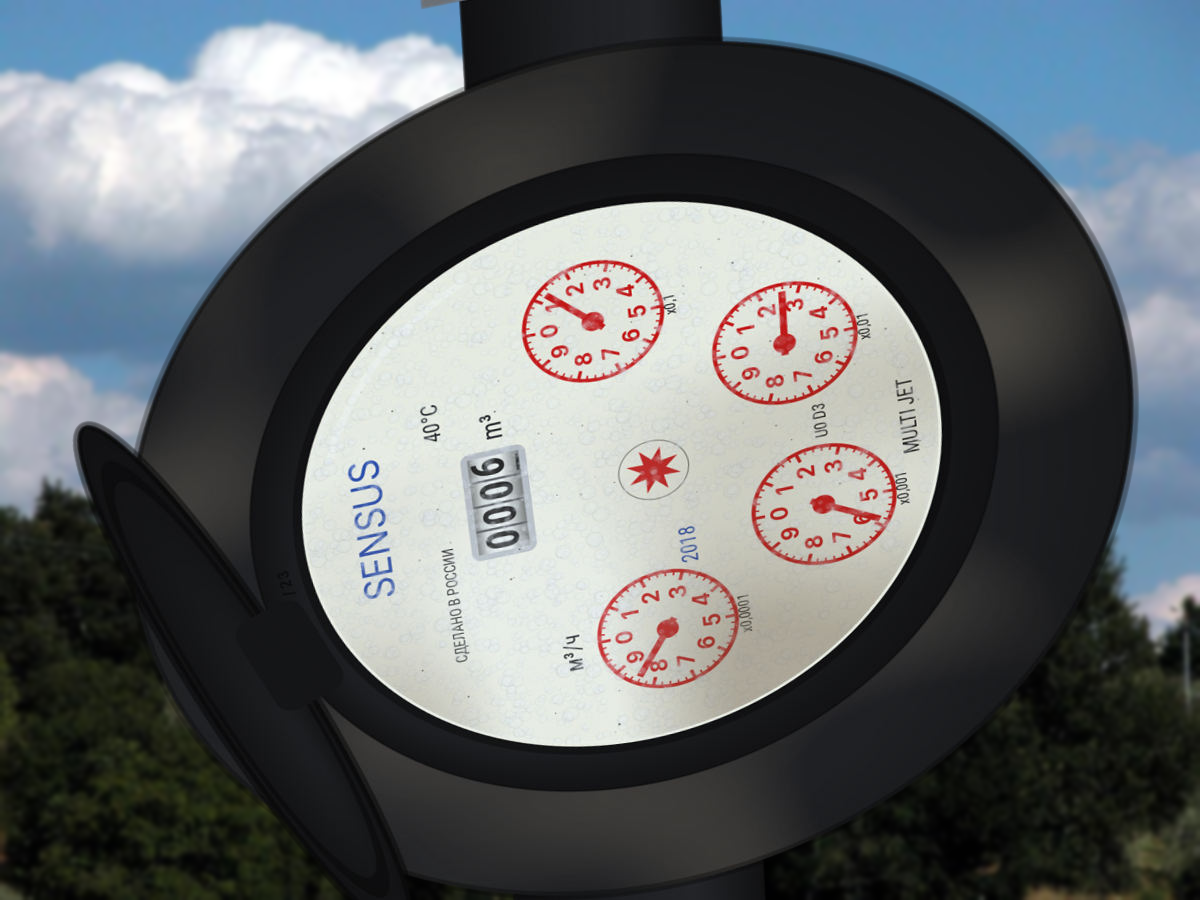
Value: 6.1258 m³
